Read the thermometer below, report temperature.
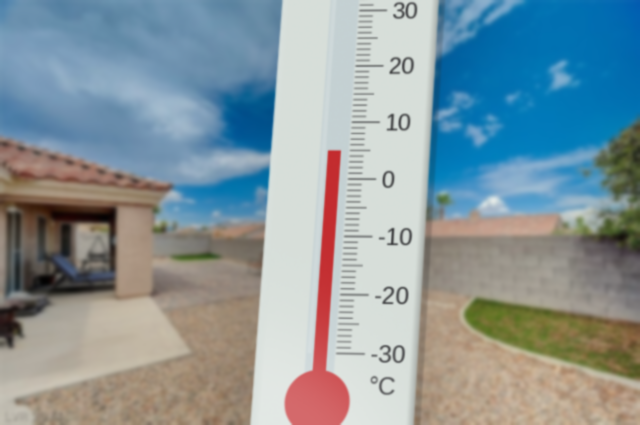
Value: 5 °C
